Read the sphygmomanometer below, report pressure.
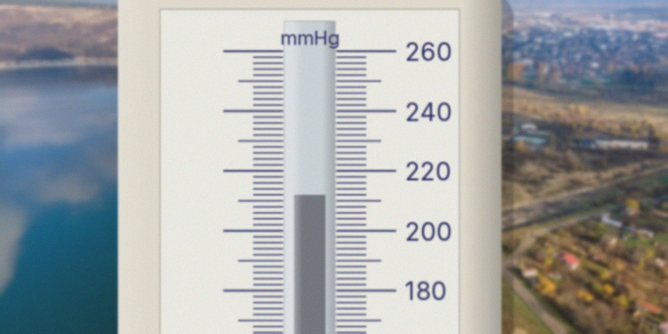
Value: 212 mmHg
